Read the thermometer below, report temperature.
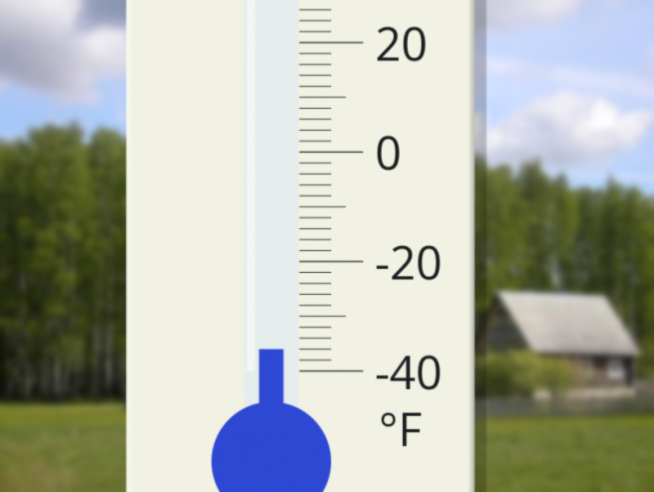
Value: -36 °F
